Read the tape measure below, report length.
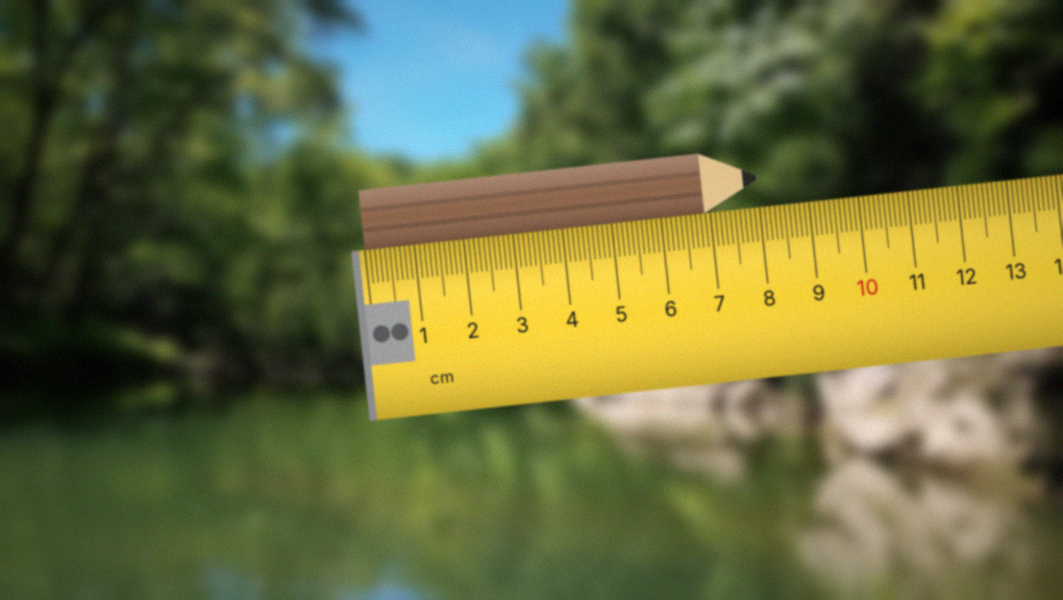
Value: 8 cm
